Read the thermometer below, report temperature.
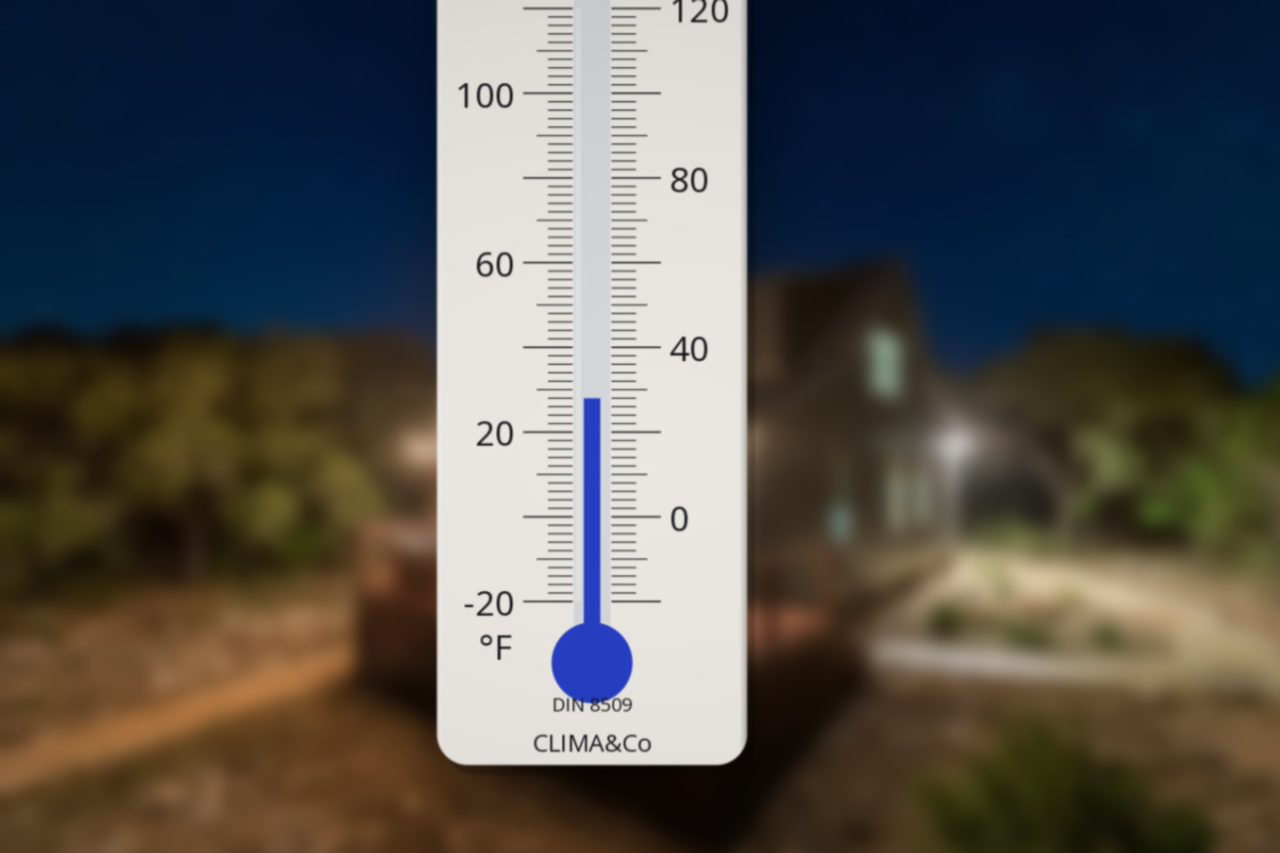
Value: 28 °F
